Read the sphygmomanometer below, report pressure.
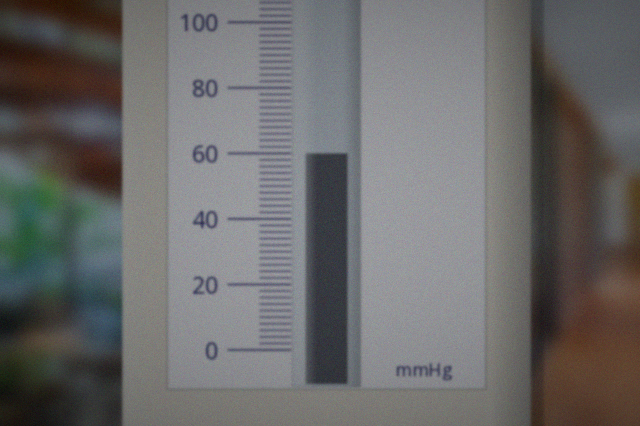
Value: 60 mmHg
